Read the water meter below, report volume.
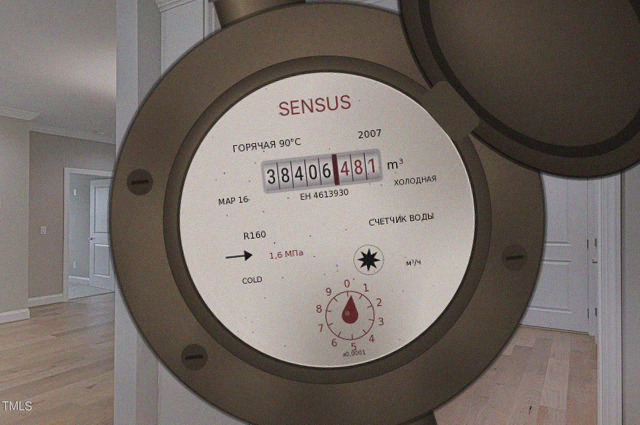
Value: 38406.4810 m³
